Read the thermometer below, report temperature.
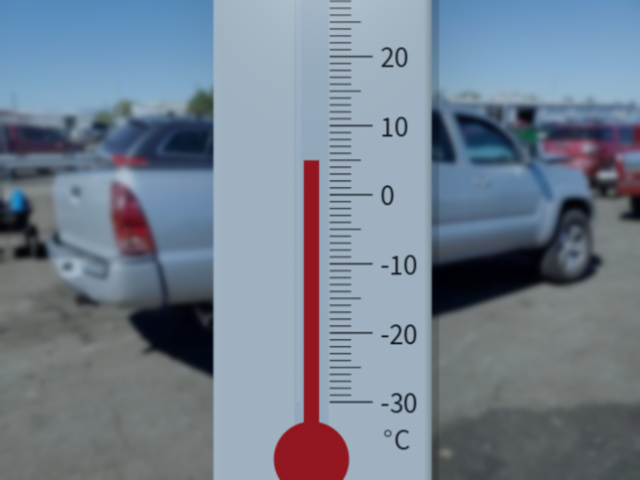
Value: 5 °C
